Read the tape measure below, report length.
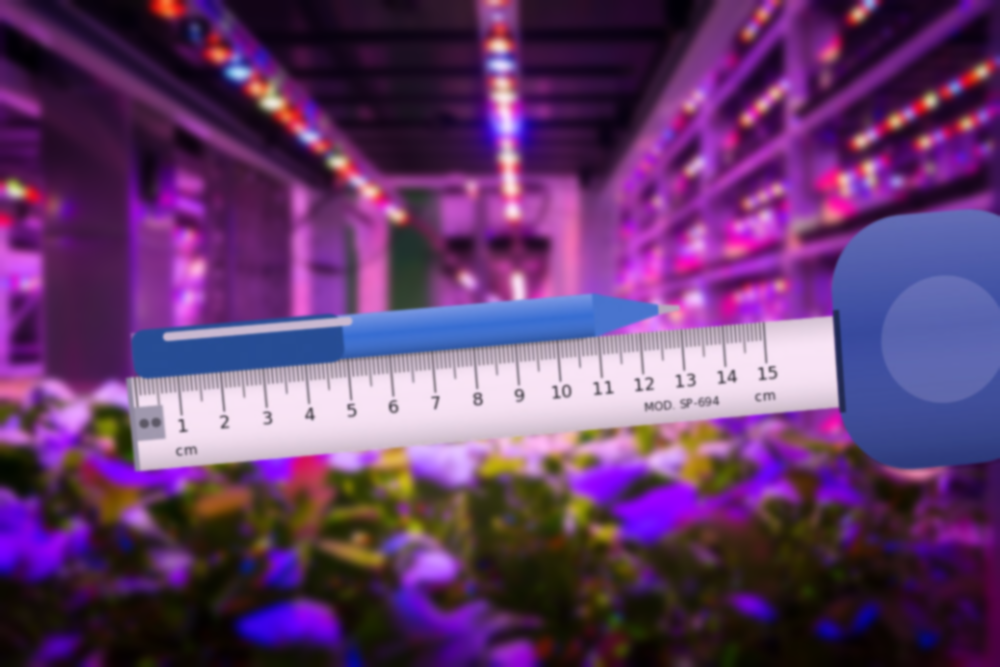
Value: 13 cm
